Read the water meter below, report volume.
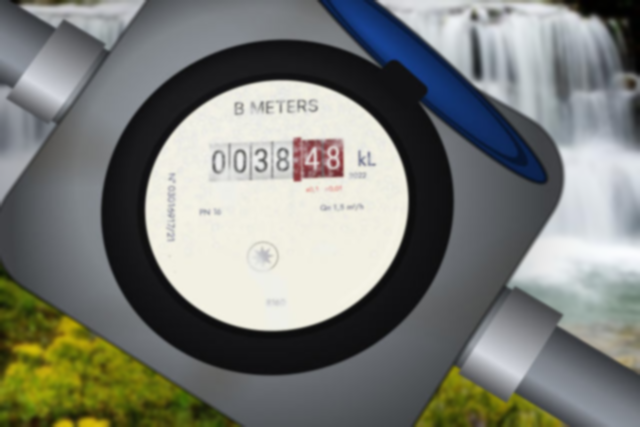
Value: 38.48 kL
